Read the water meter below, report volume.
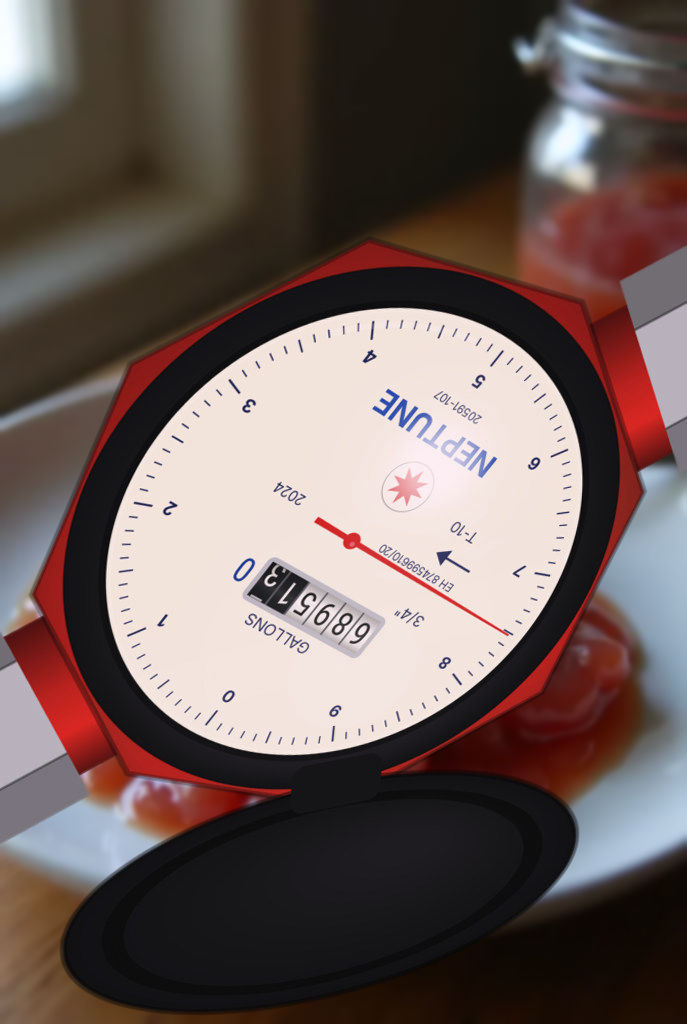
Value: 6895127.5 gal
